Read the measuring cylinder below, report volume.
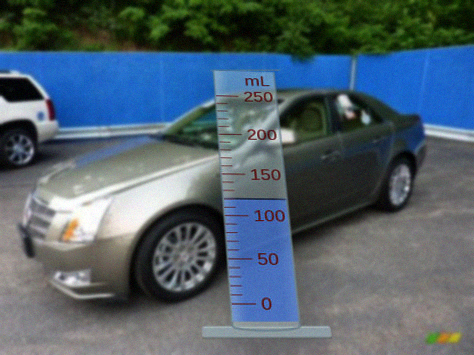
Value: 120 mL
